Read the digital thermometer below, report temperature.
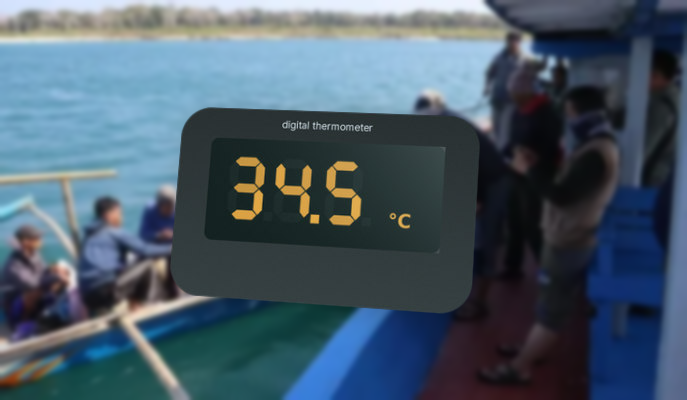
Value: 34.5 °C
